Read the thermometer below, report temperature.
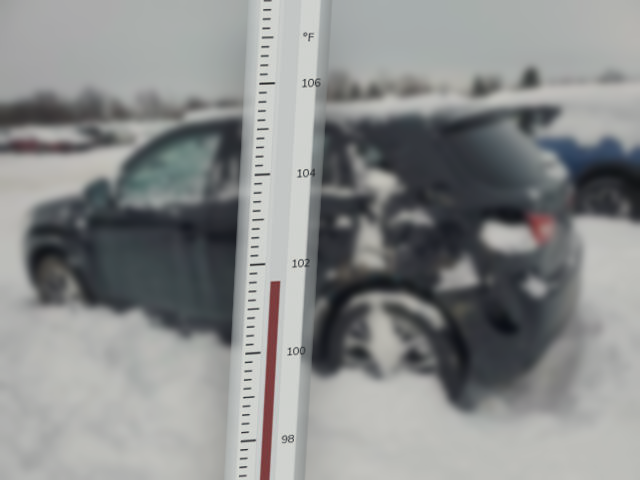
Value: 101.6 °F
